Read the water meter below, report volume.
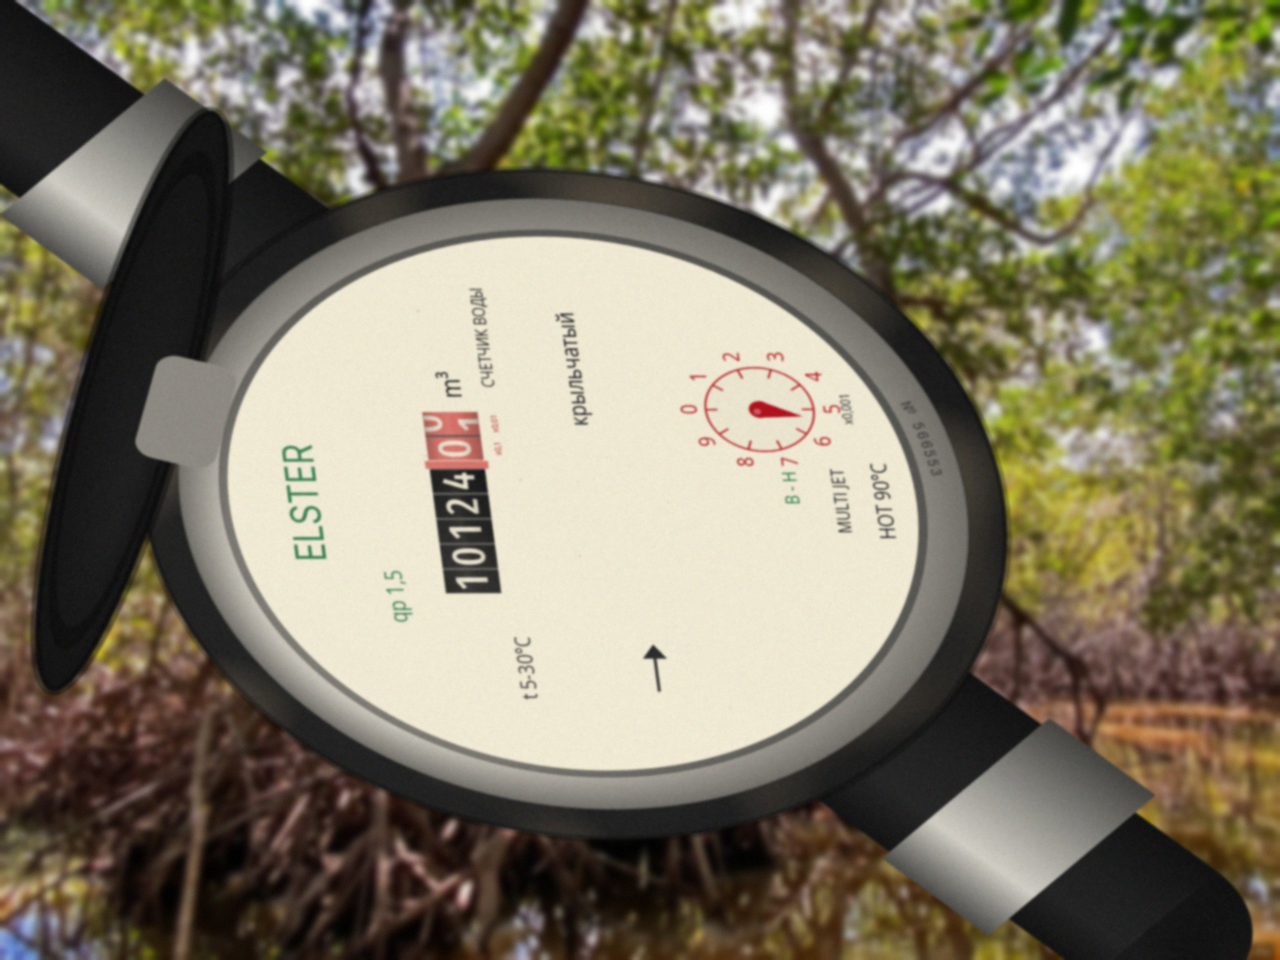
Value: 10124.005 m³
